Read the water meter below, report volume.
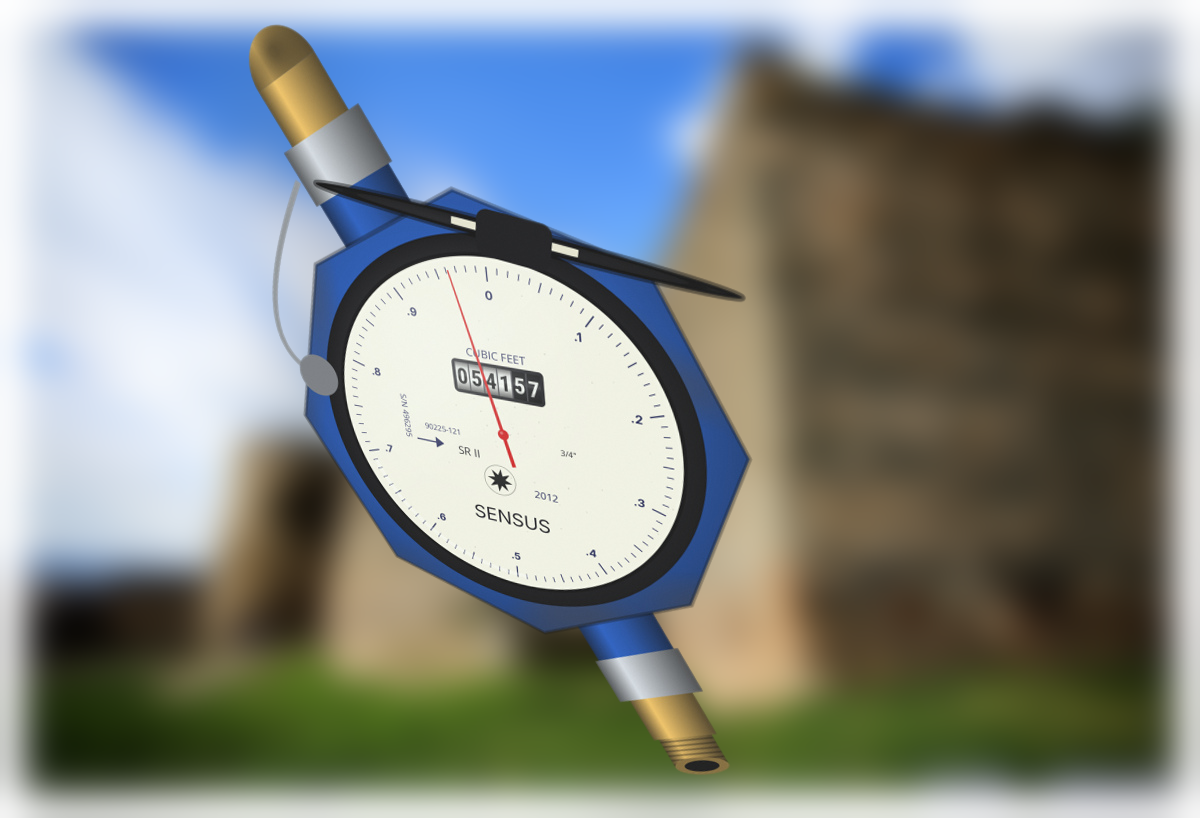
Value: 54156.96 ft³
